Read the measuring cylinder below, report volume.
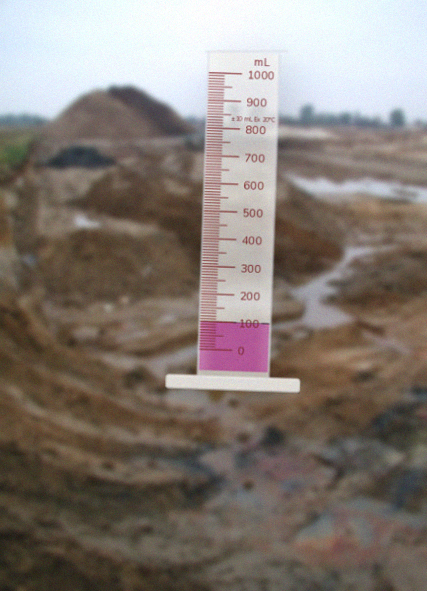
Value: 100 mL
